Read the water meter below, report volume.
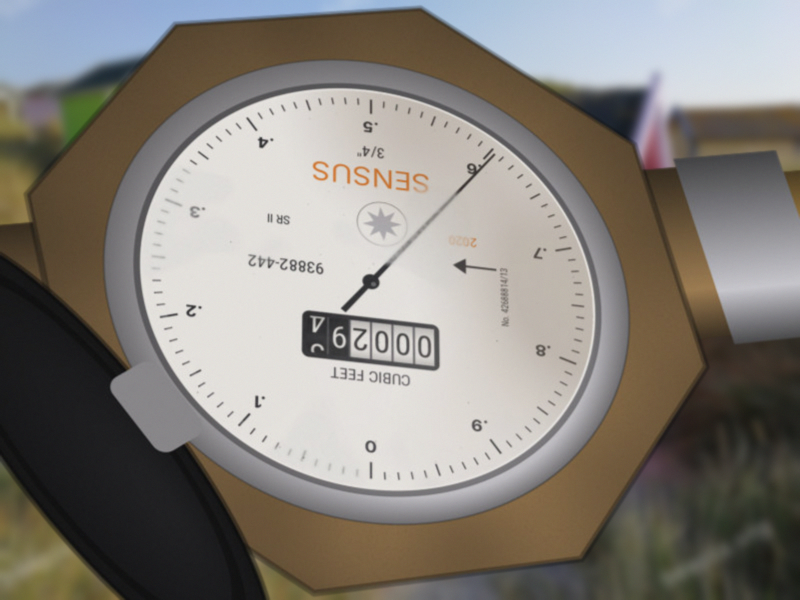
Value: 293.60 ft³
